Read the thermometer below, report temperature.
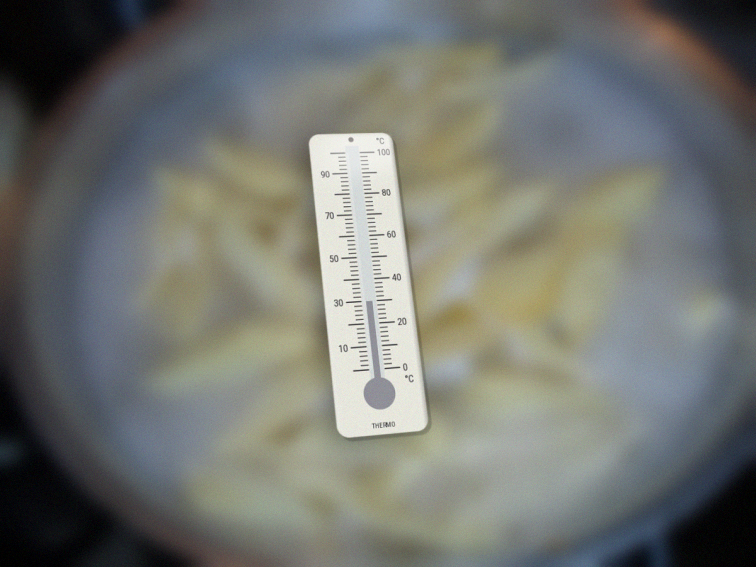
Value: 30 °C
